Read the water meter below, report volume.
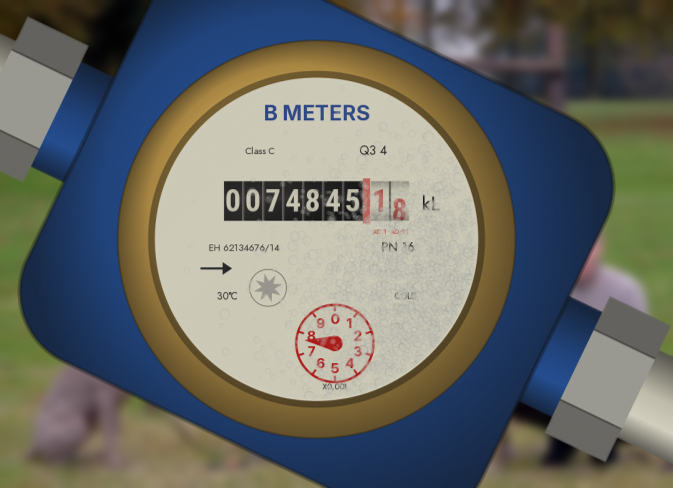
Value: 74845.177 kL
